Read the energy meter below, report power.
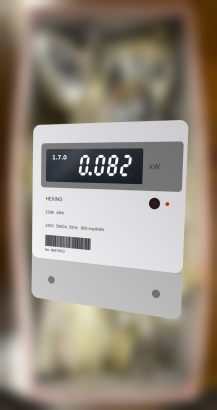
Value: 0.082 kW
